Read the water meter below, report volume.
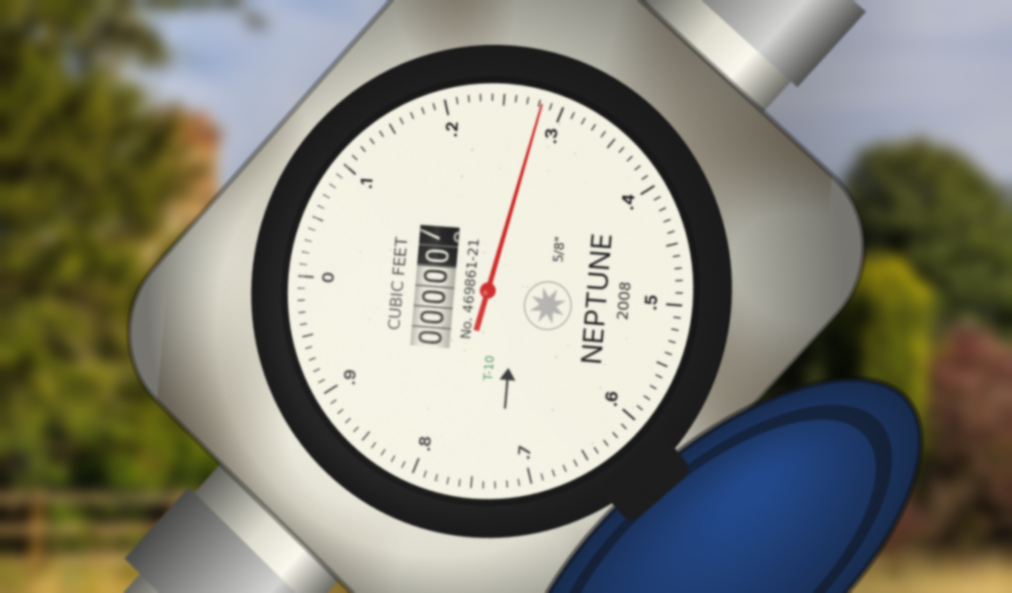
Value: 7.28 ft³
